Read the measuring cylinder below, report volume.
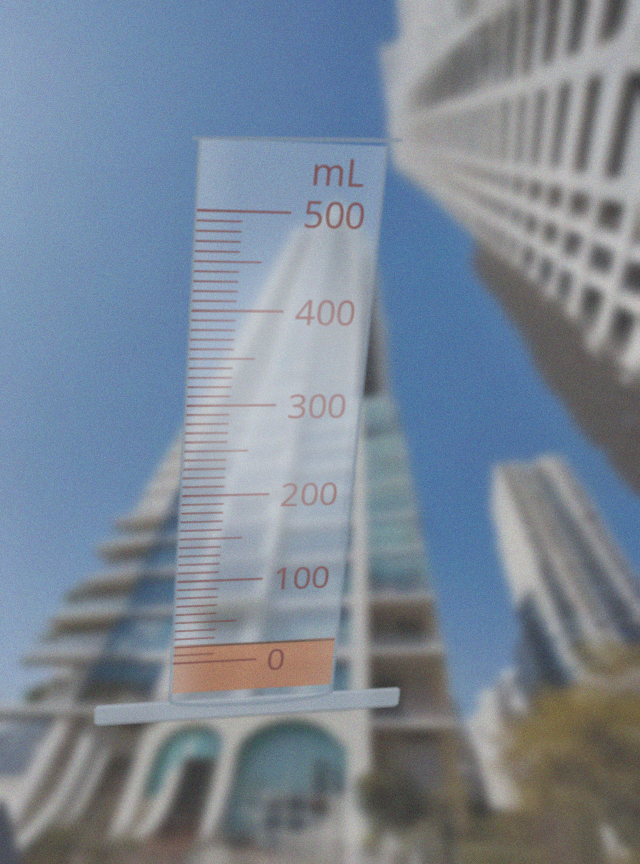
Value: 20 mL
